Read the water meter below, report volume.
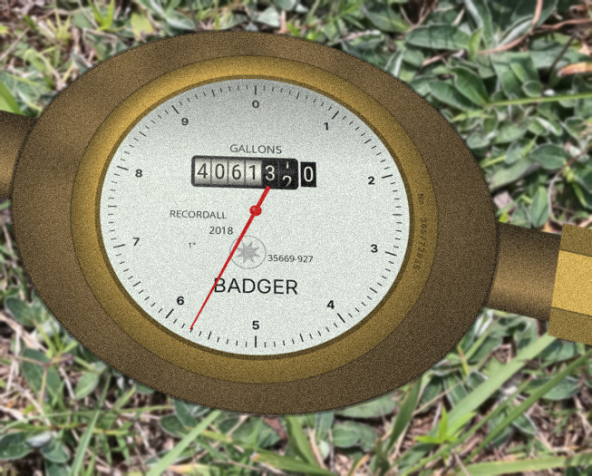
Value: 4061315.7 gal
